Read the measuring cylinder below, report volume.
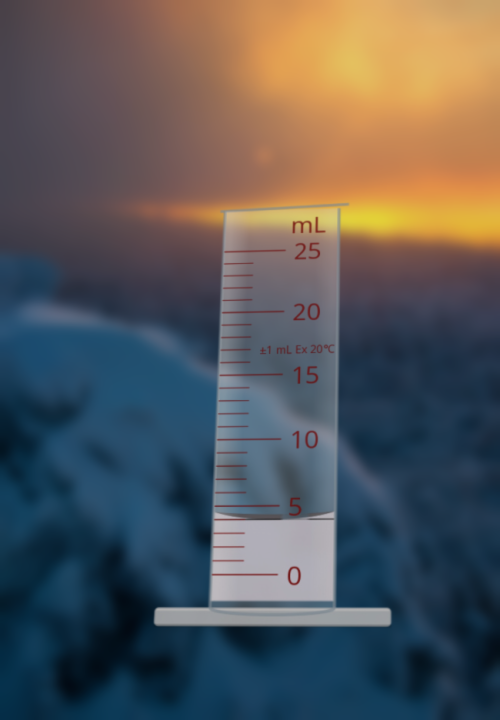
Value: 4 mL
